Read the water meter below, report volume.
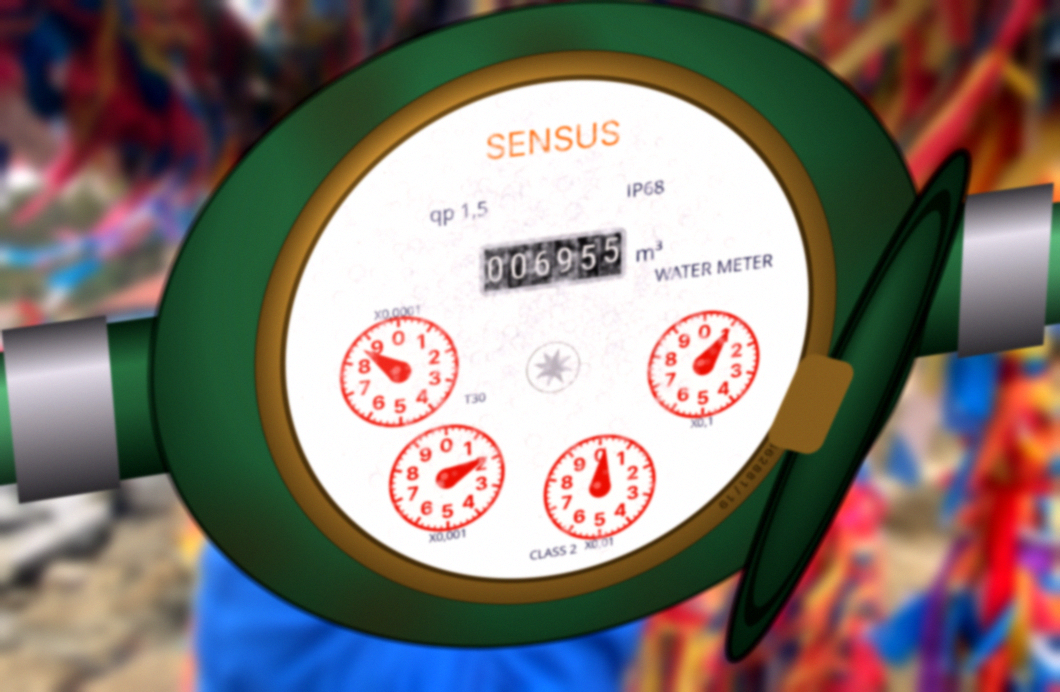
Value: 6955.1018 m³
